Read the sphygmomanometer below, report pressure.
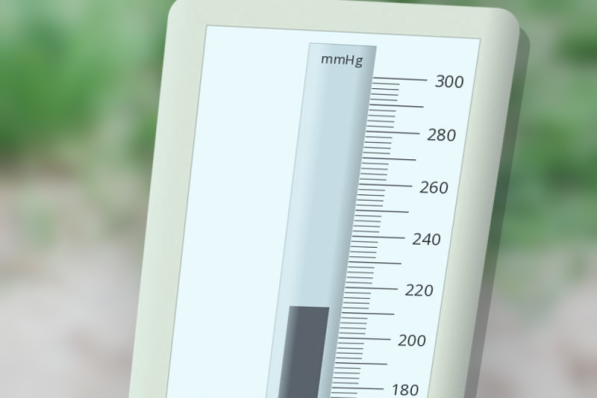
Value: 212 mmHg
